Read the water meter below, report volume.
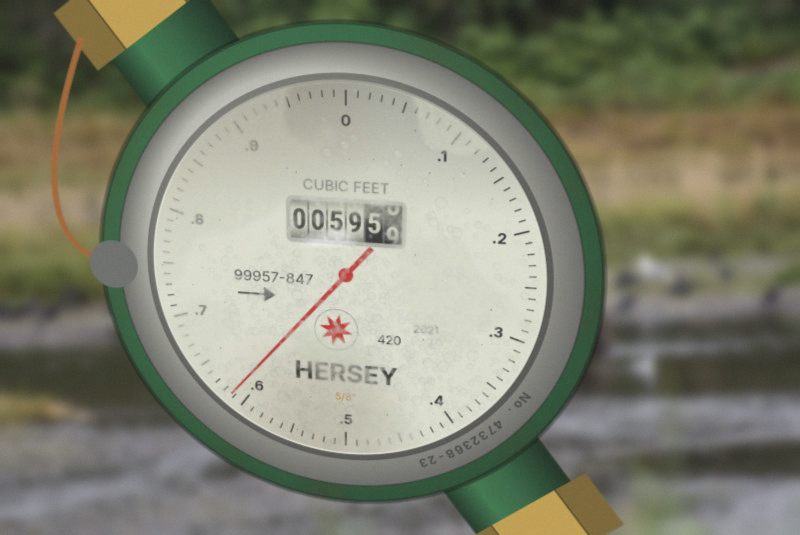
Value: 5958.61 ft³
